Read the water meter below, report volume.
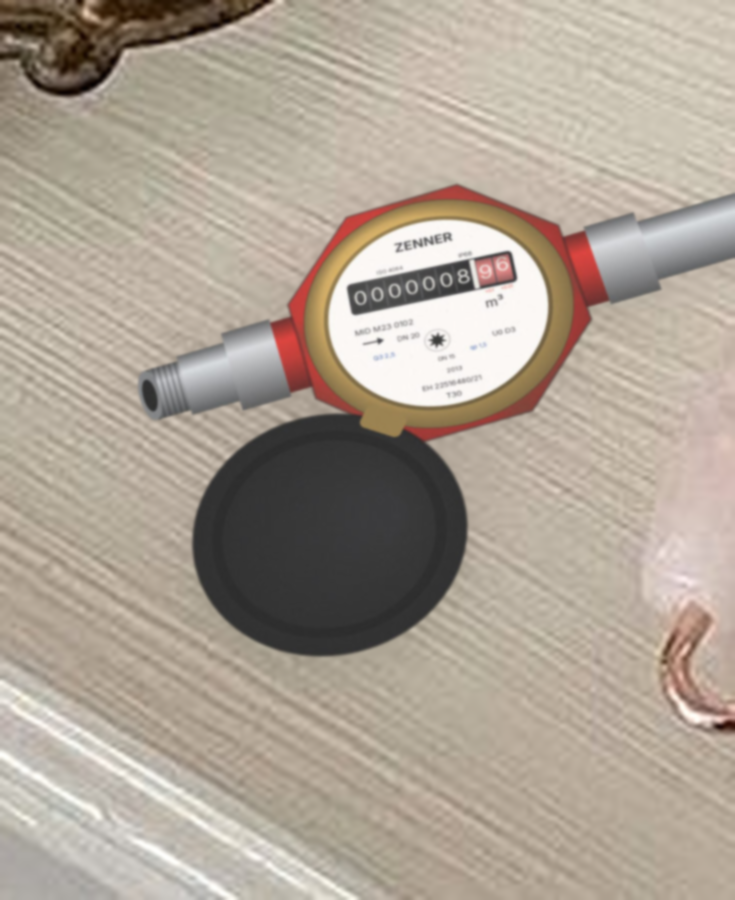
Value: 8.96 m³
